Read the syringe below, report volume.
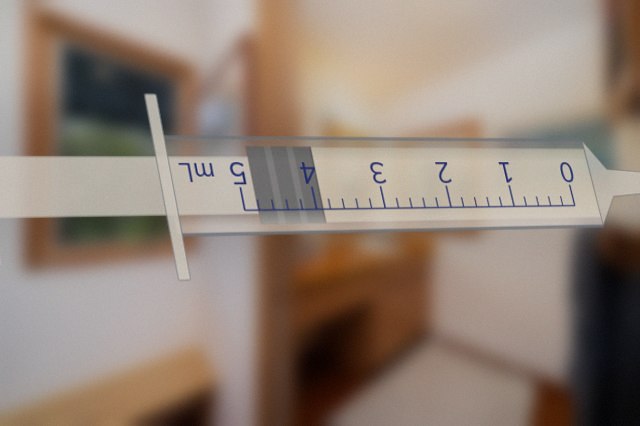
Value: 3.9 mL
